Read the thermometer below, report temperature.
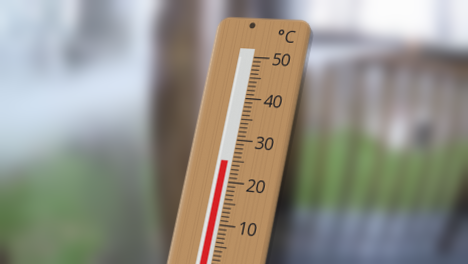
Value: 25 °C
